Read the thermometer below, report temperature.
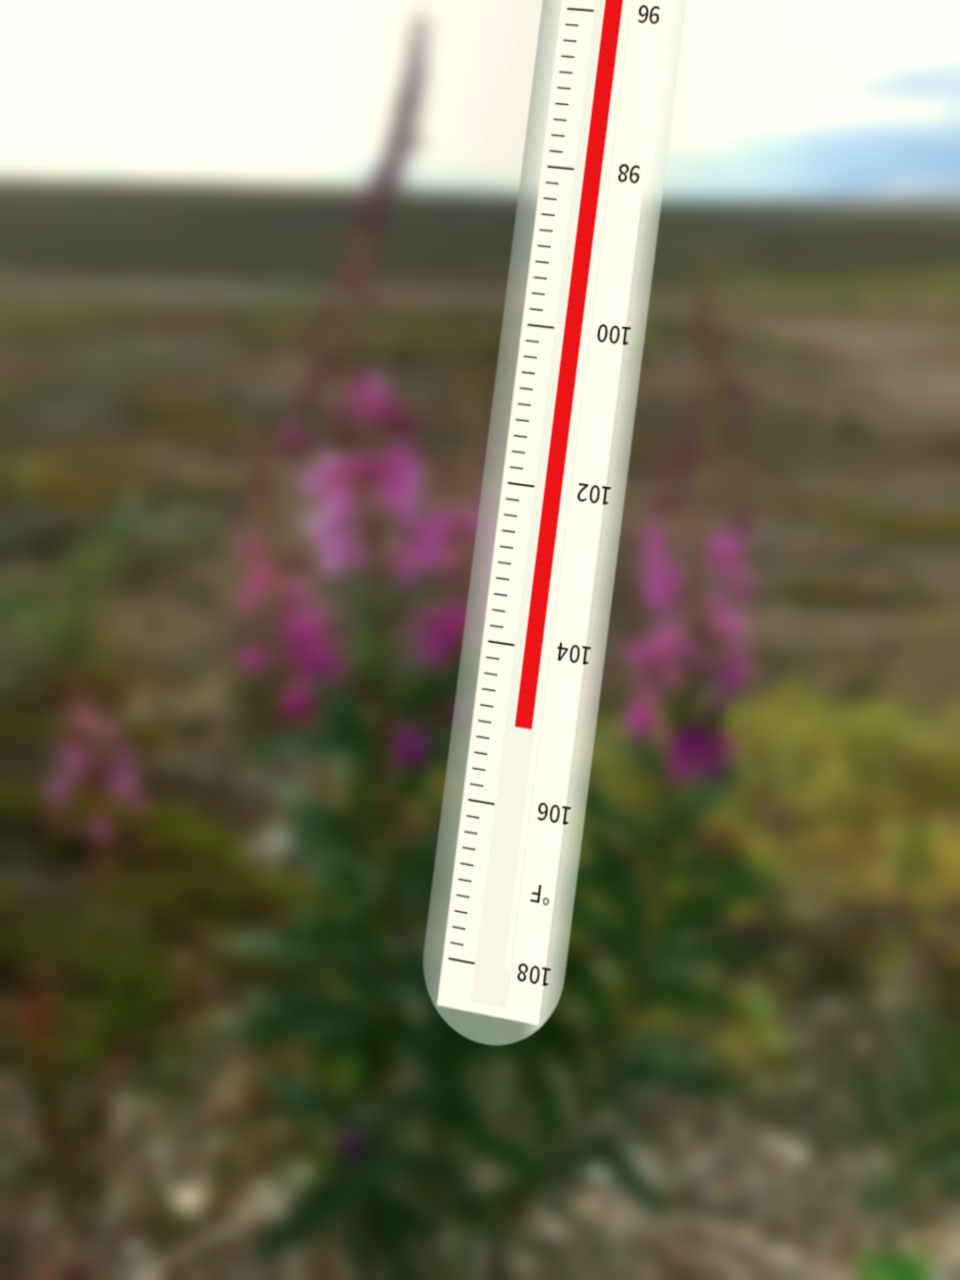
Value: 105 °F
